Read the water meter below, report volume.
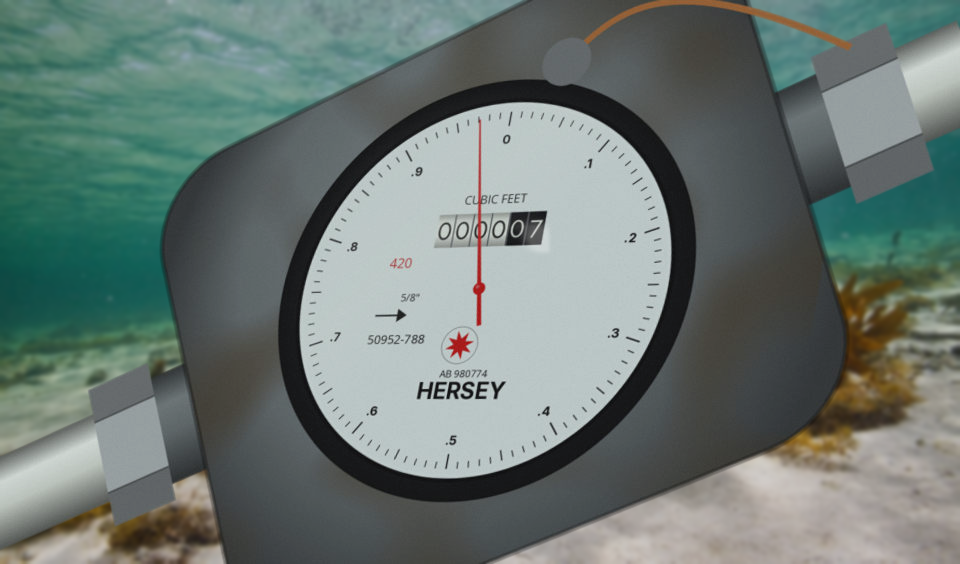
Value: 6.97 ft³
